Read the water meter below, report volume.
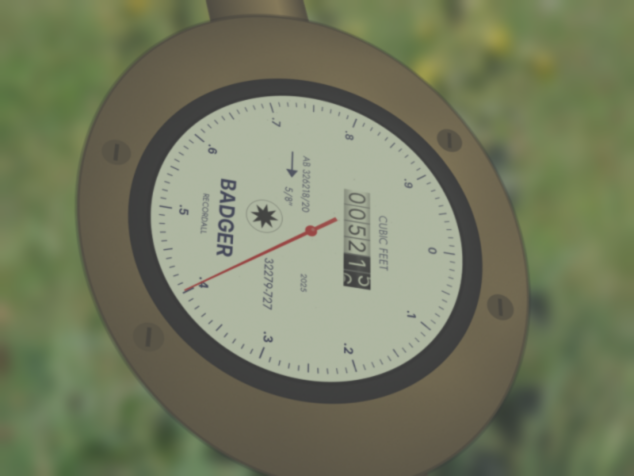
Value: 5215.40 ft³
